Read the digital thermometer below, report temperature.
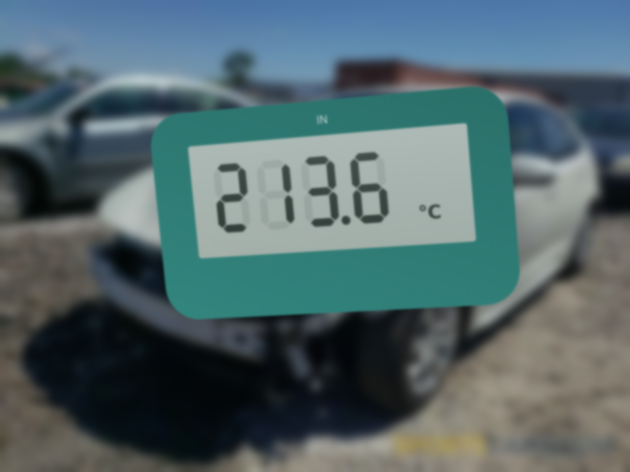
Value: 213.6 °C
